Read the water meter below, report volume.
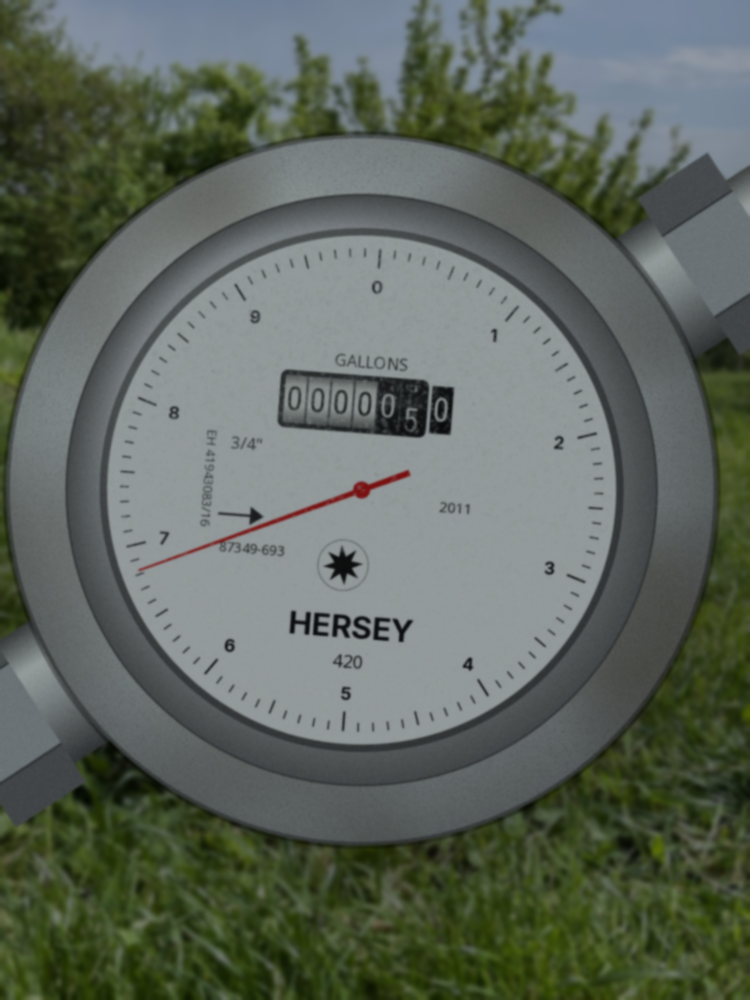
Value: 46.8 gal
